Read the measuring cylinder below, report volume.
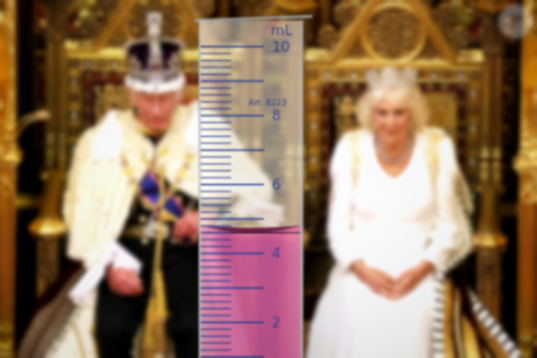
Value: 4.6 mL
